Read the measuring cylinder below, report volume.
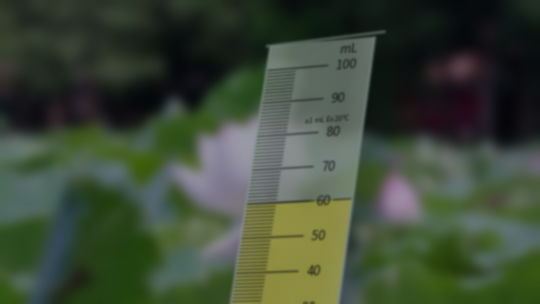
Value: 60 mL
